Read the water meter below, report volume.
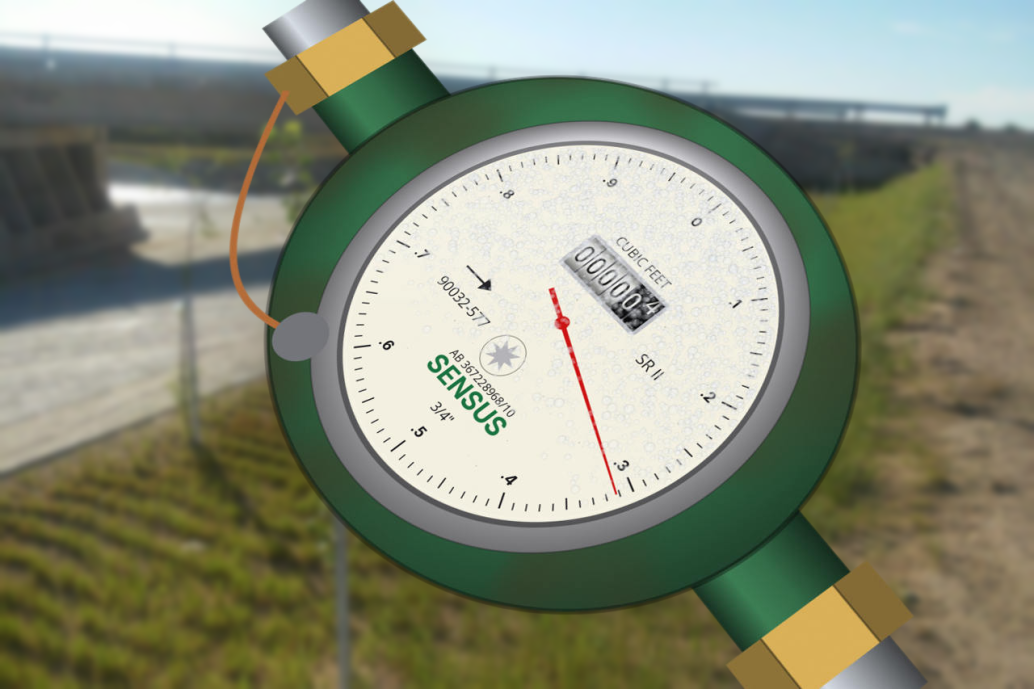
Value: 4.31 ft³
